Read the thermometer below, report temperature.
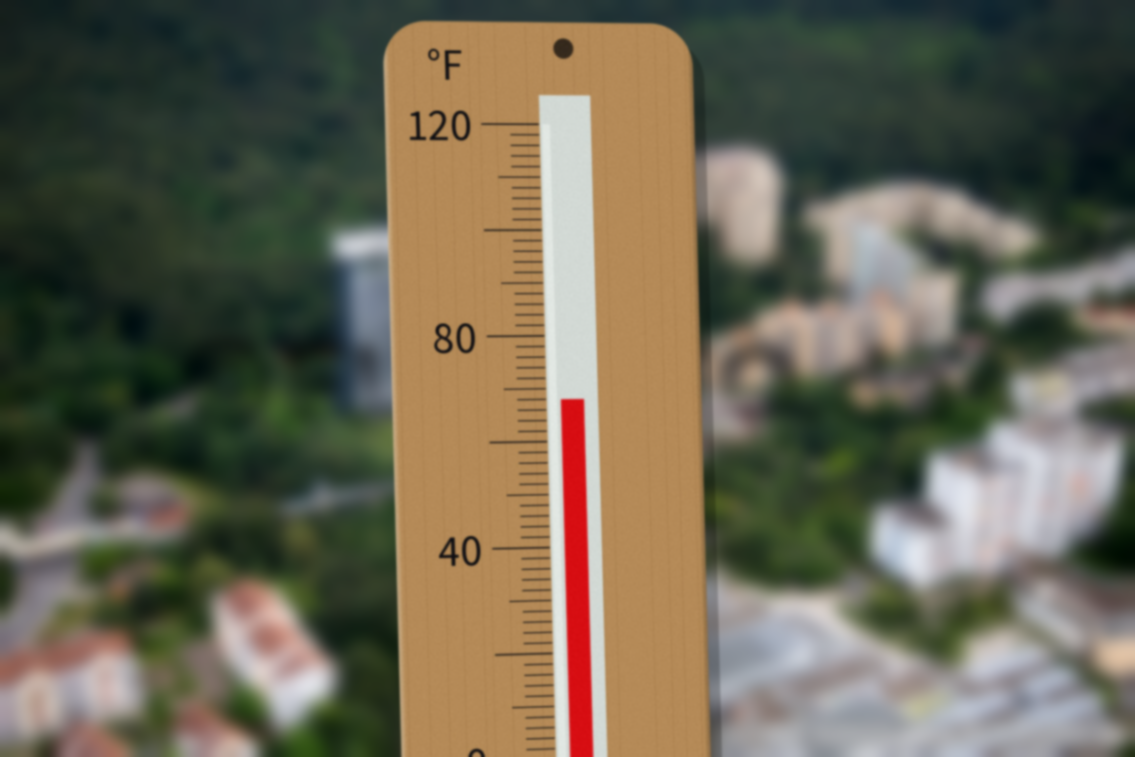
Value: 68 °F
